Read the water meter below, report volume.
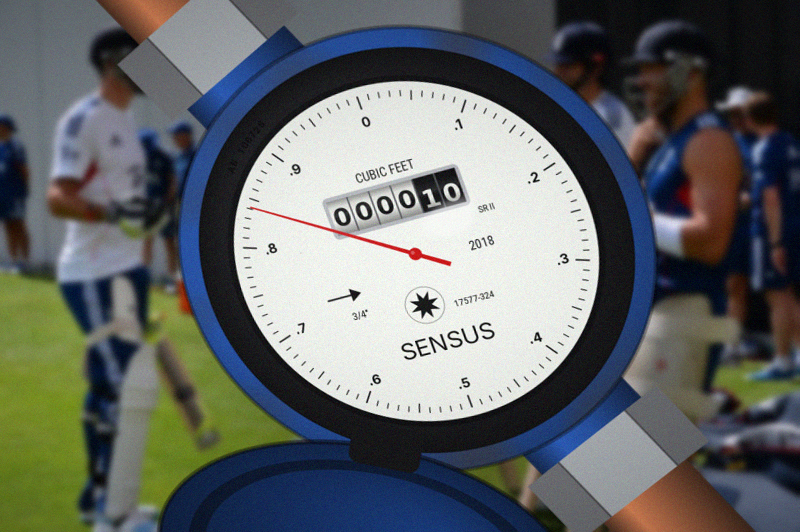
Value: 9.84 ft³
